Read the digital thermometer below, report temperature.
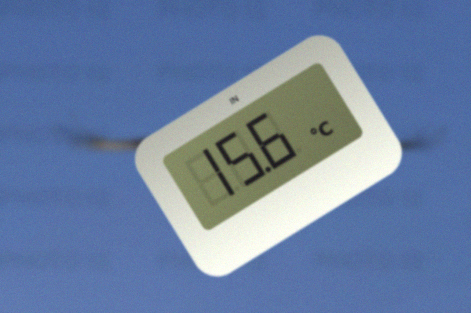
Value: 15.6 °C
